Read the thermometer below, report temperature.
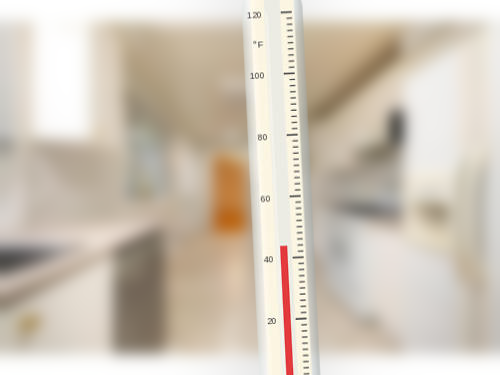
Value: 44 °F
